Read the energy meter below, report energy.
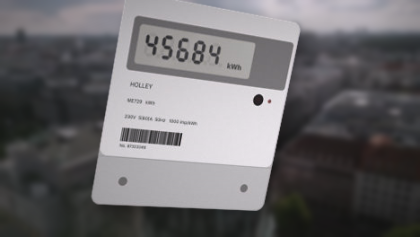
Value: 45684 kWh
